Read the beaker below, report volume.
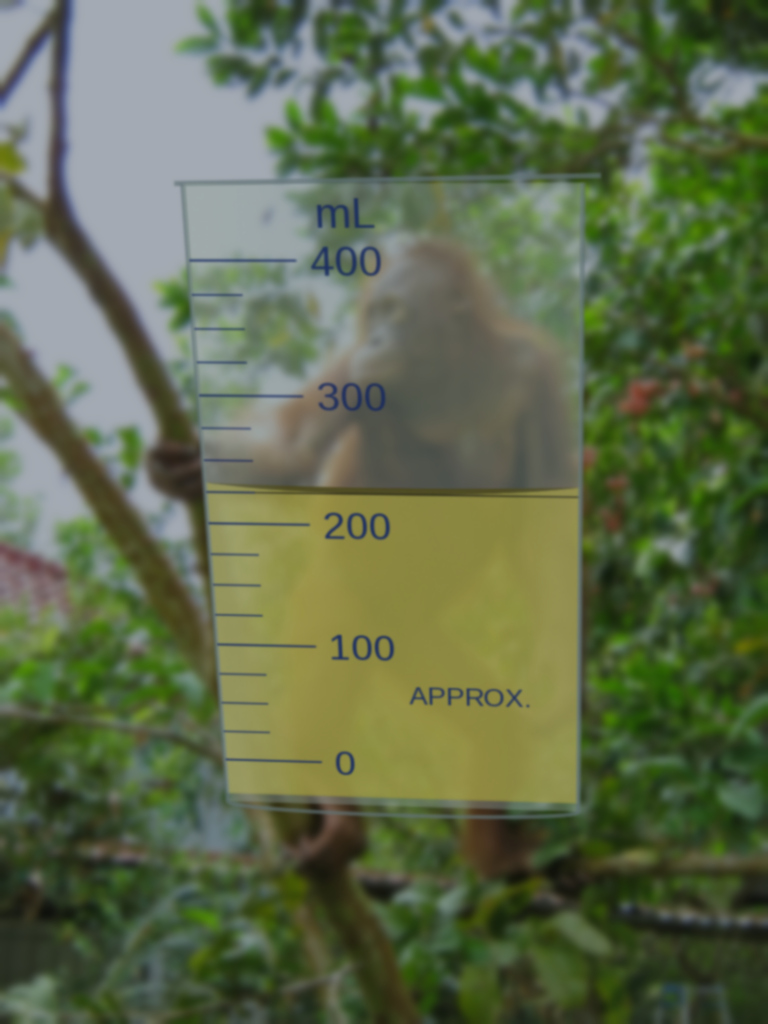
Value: 225 mL
